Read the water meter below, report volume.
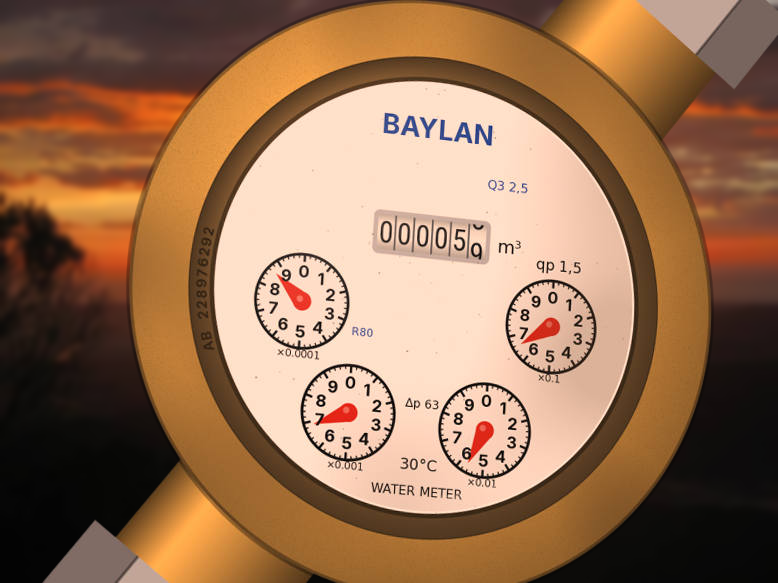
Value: 58.6568 m³
